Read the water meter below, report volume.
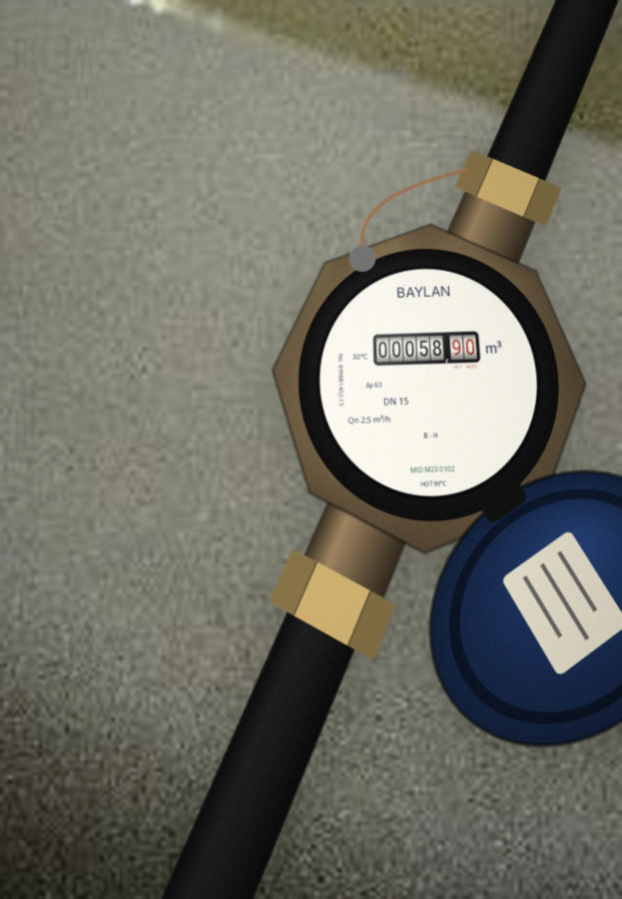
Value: 58.90 m³
